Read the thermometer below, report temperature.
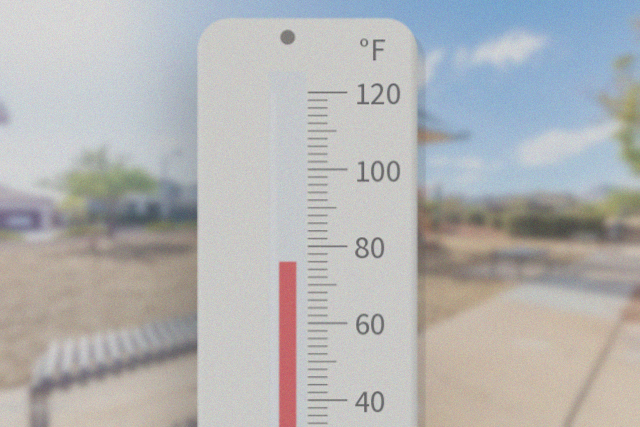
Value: 76 °F
